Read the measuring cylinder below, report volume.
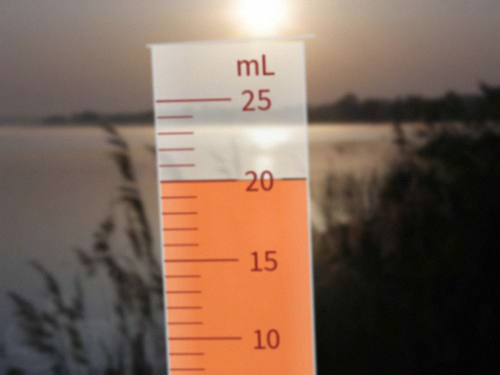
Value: 20 mL
